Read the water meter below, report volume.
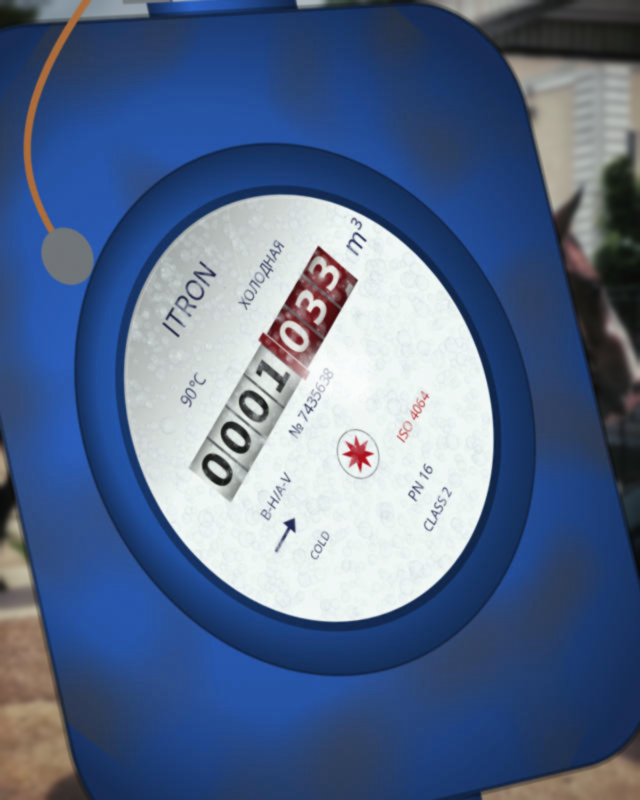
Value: 1.033 m³
